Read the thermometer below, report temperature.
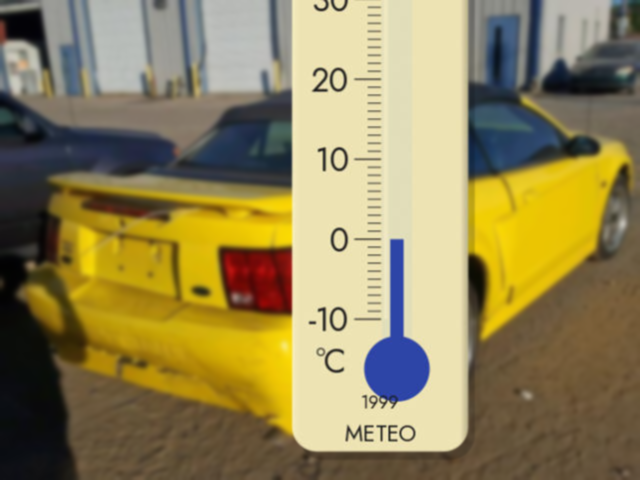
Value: 0 °C
